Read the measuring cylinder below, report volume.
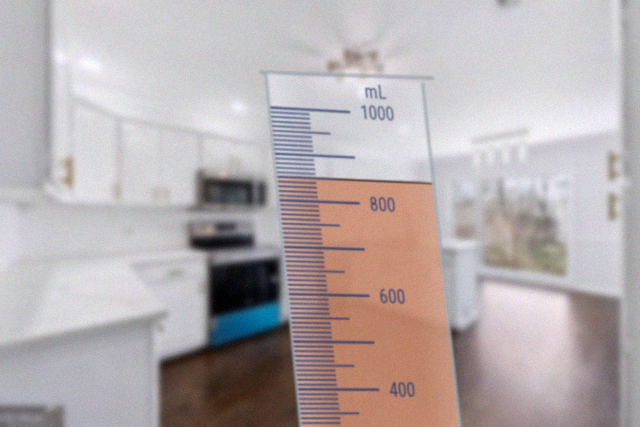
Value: 850 mL
